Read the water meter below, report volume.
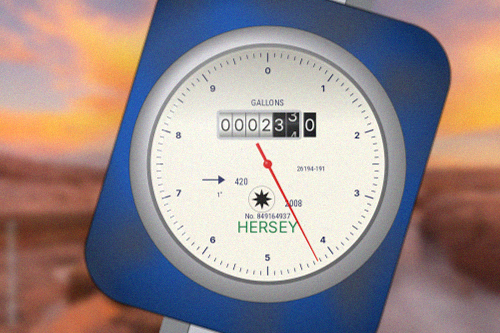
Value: 2334.2 gal
